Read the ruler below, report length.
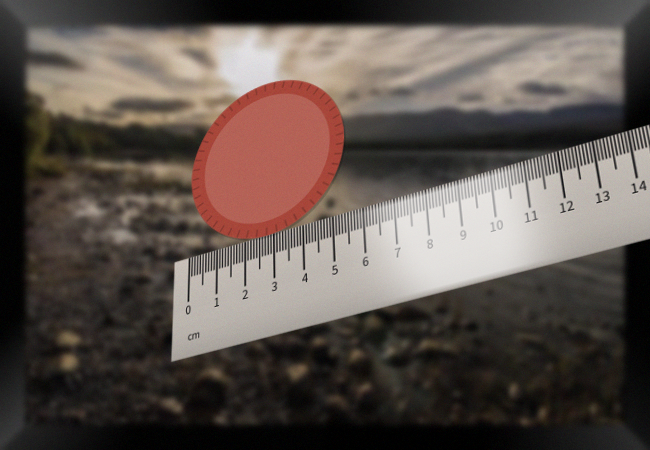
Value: 5.5 cm
